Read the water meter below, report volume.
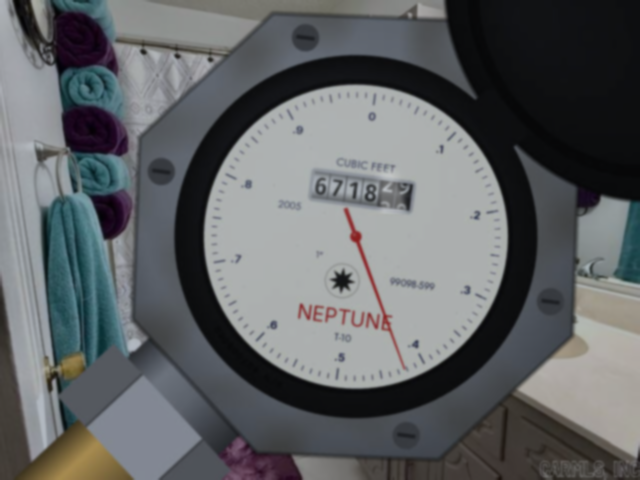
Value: 671829.42 ft³
